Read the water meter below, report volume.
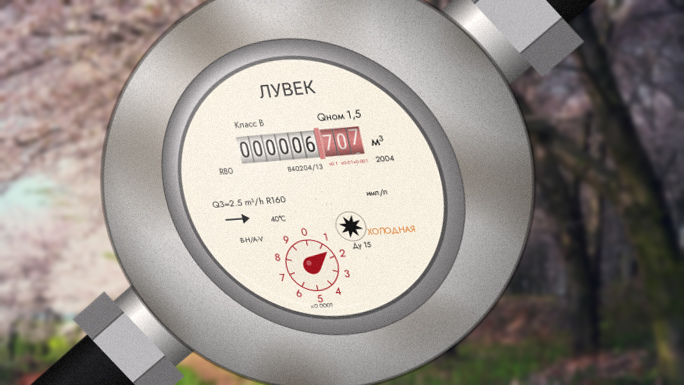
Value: 6.7071 m³
